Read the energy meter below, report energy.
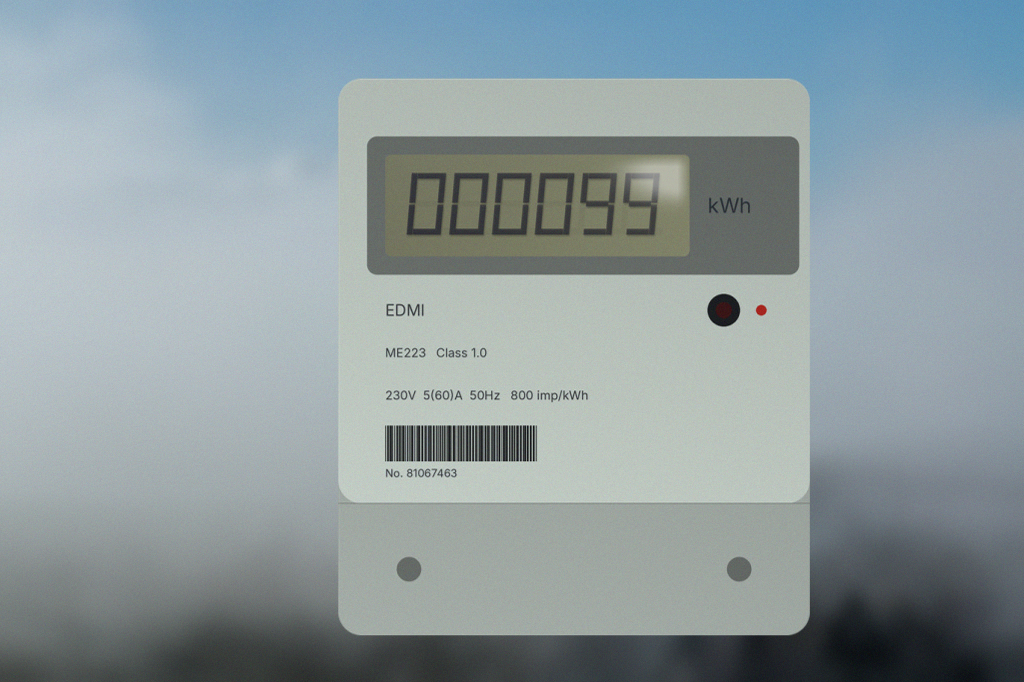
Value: 99 kWh
